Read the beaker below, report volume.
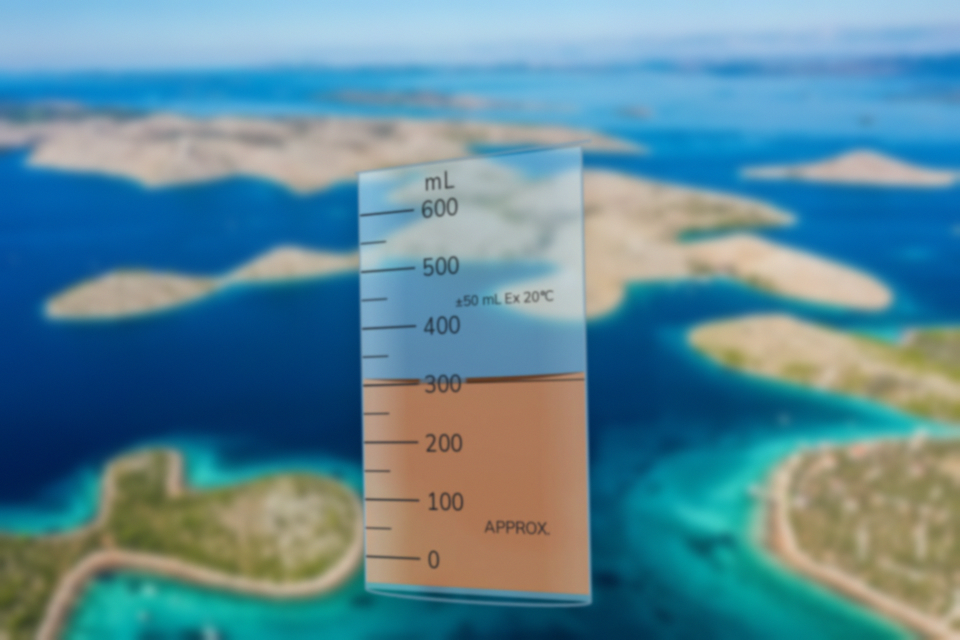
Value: 300 mL
